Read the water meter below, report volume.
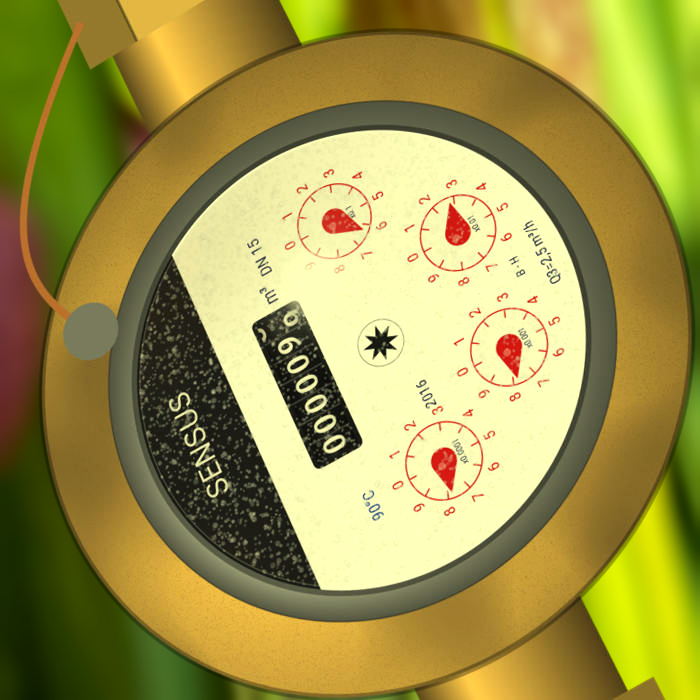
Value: 98.6277 m³
